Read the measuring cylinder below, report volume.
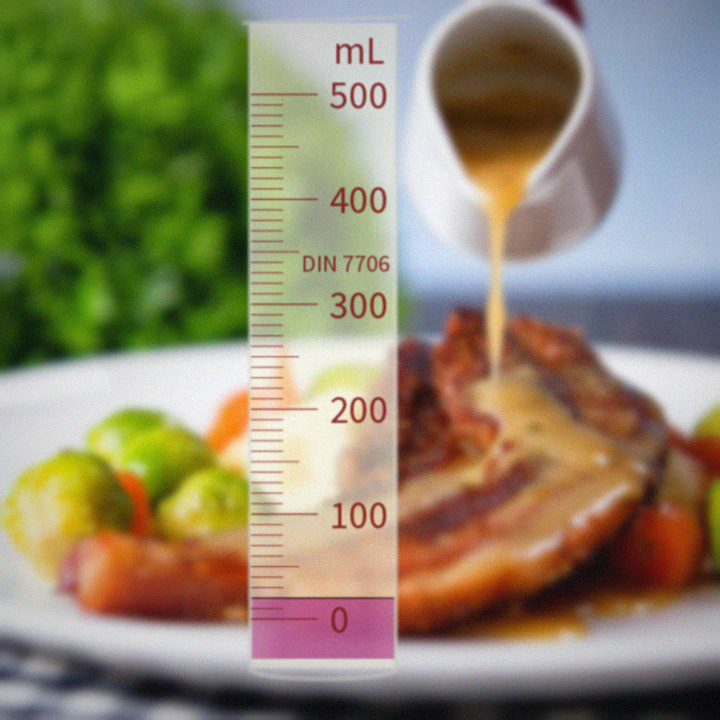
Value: 20 mL
